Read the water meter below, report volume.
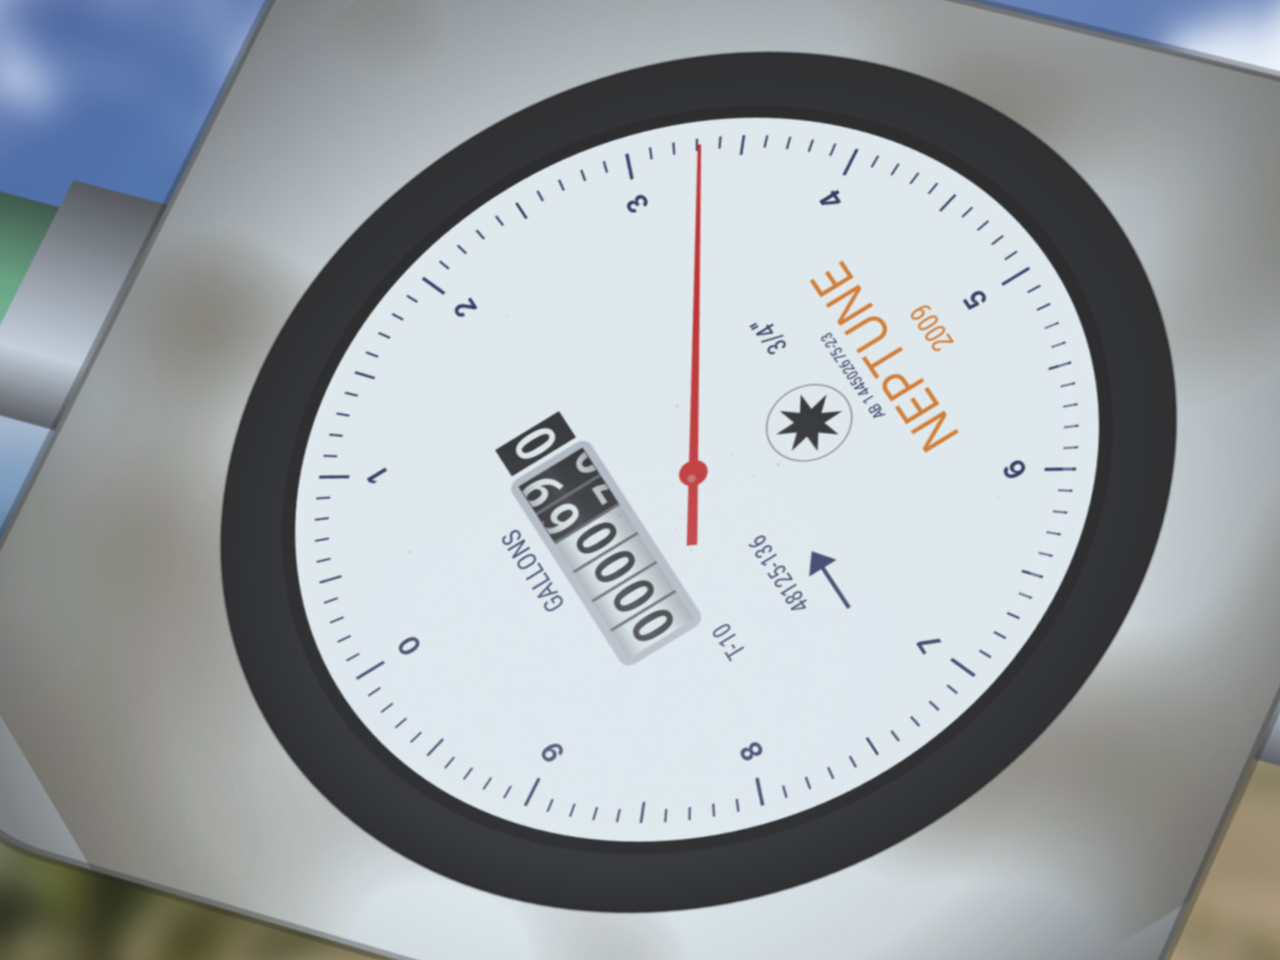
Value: 693.3 gal
